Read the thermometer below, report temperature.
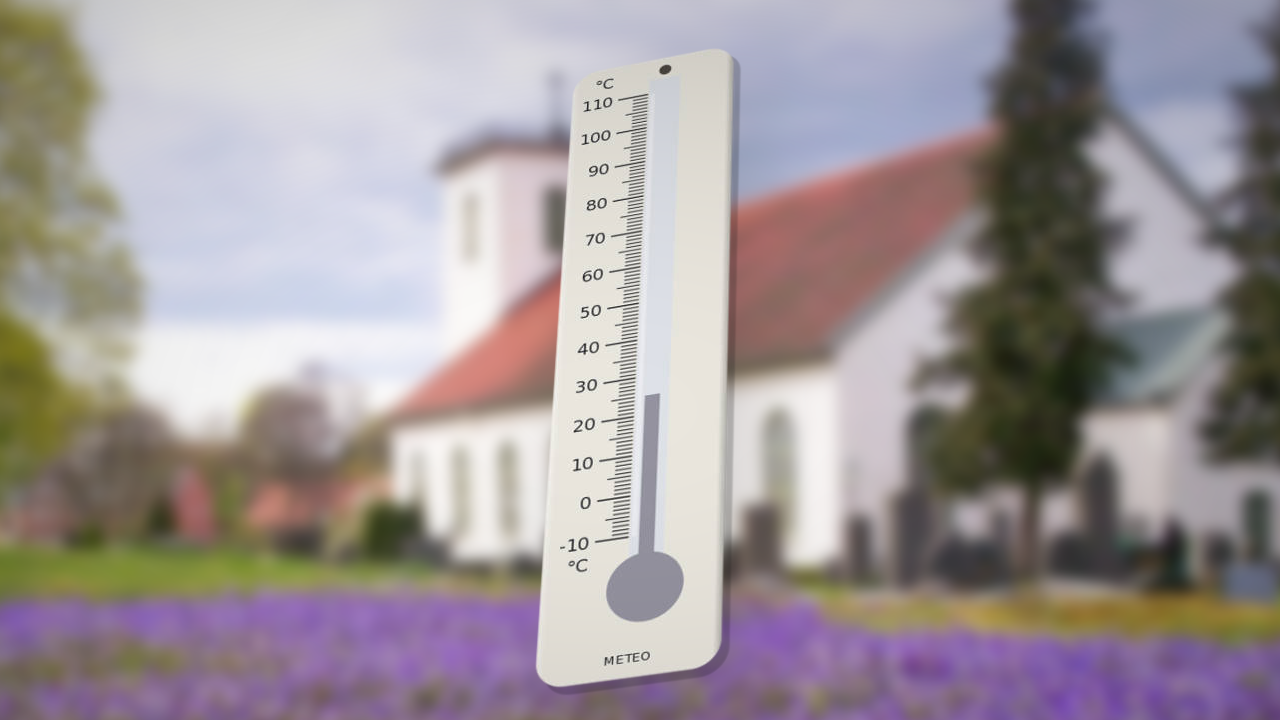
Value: 25 °C
